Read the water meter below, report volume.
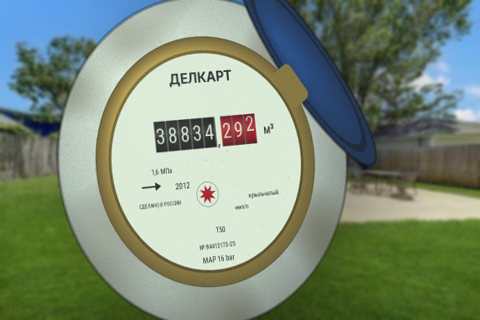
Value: 38834.292 m³
